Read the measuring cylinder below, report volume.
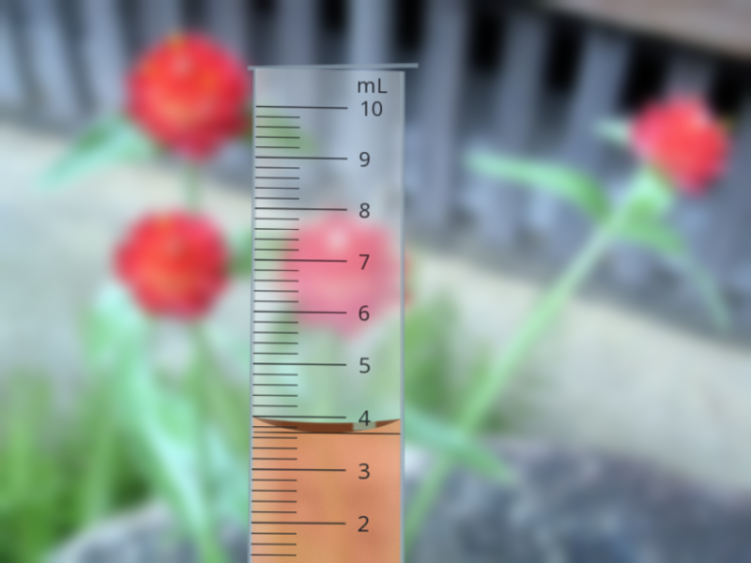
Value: 3.7 mL
